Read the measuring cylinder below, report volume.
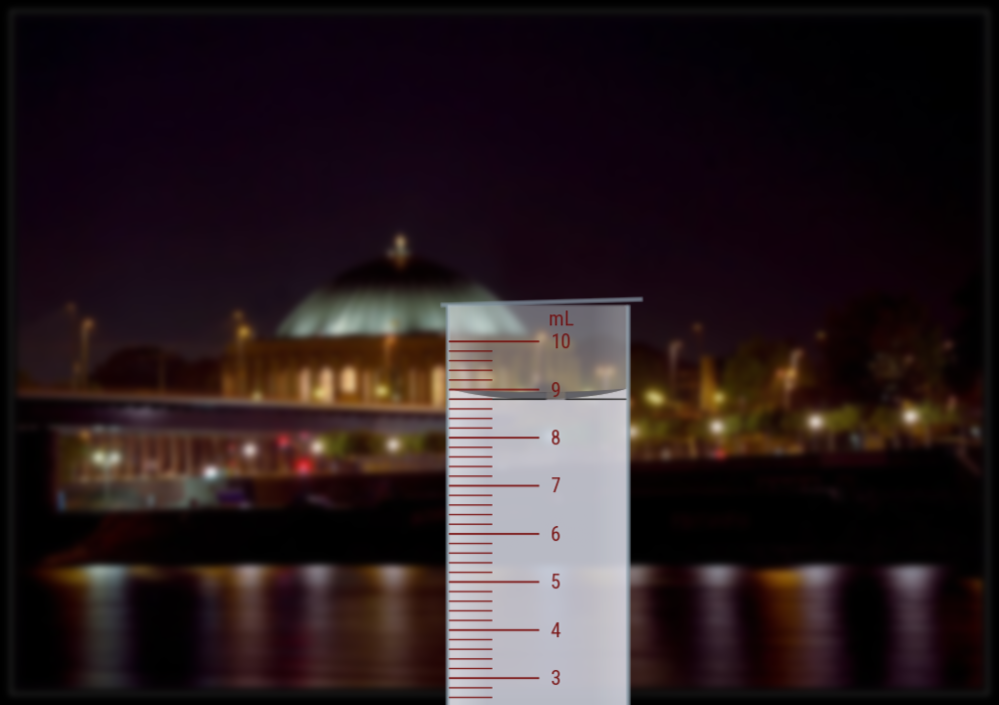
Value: 8.8 mL
